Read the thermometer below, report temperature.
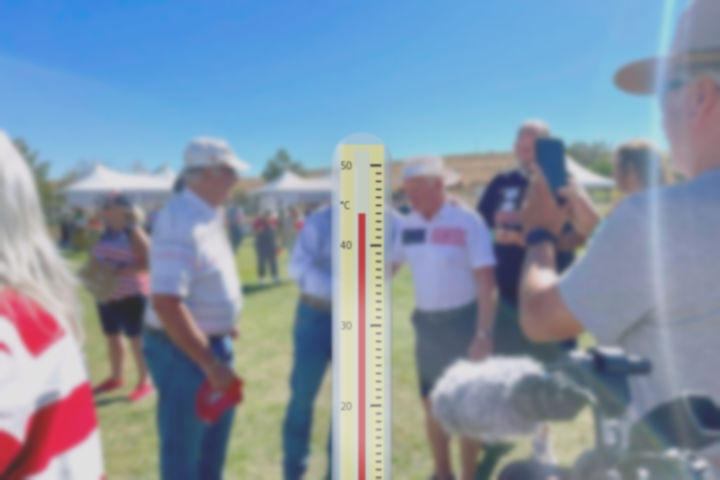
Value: 44 °C
